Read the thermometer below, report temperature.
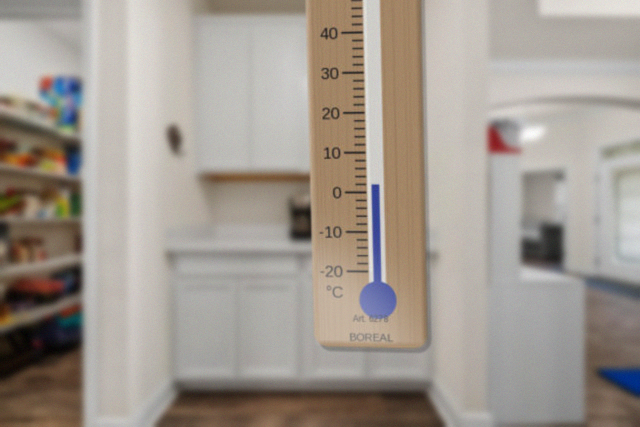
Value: 2 °C
